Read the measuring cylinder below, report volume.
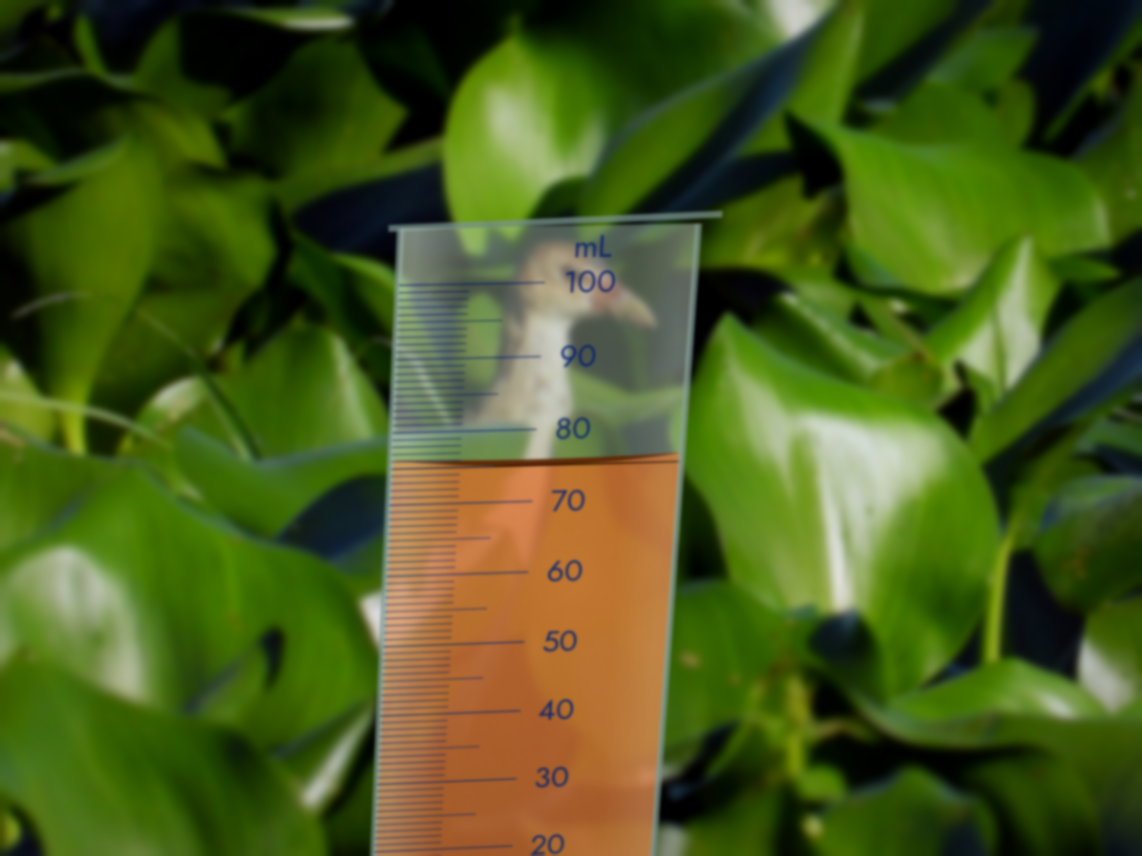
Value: 75 mL
